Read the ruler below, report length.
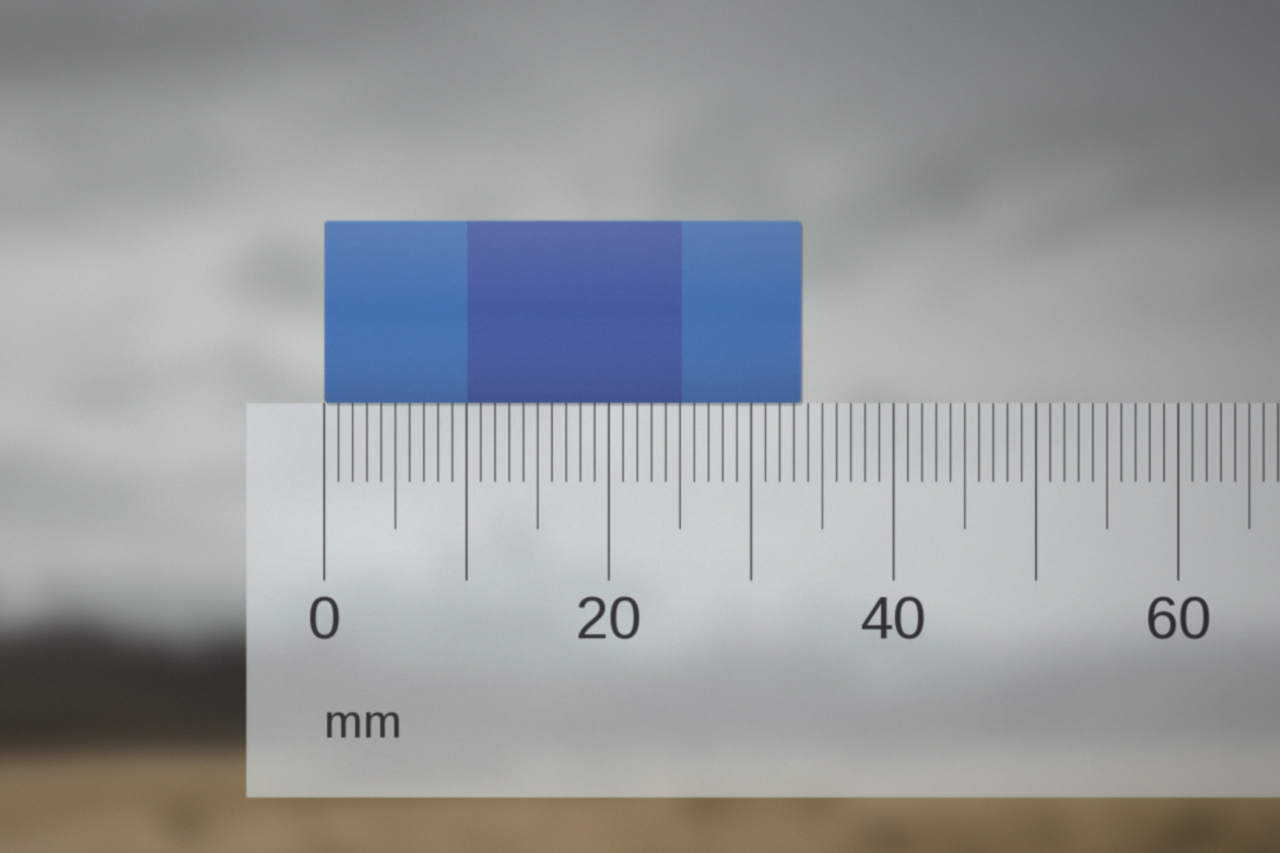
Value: 33.5 mm
